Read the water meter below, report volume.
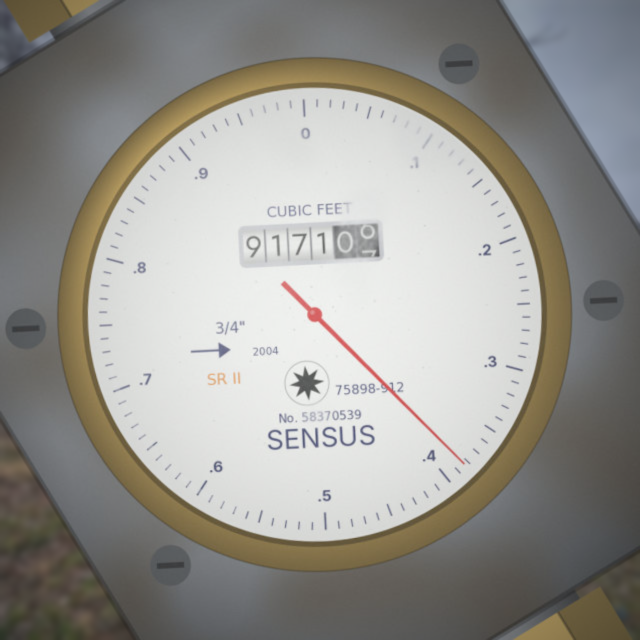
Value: 917106.38 ft³
